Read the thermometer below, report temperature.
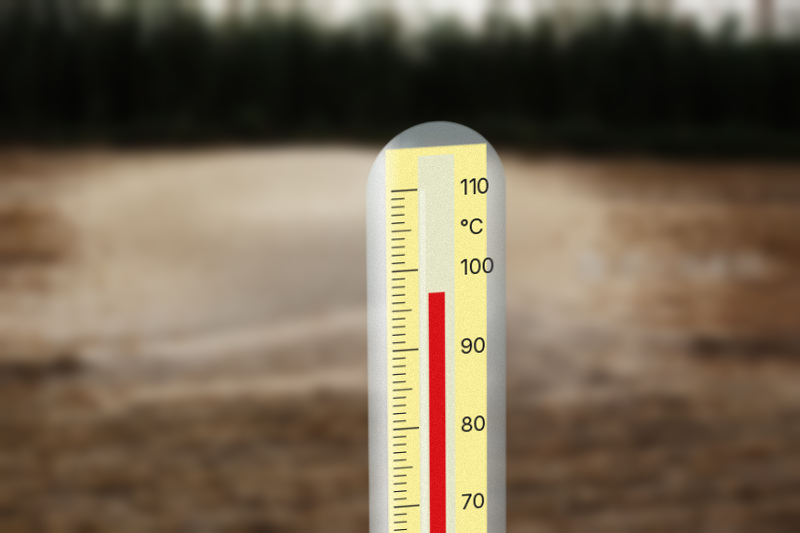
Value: 97 °C
